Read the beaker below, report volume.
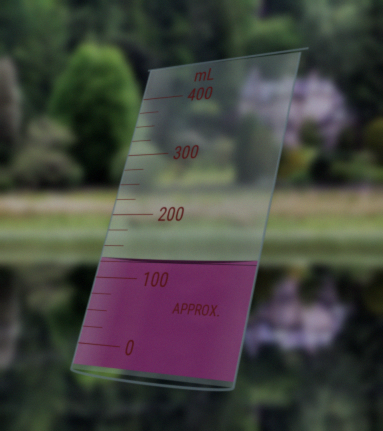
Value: 125 mL
